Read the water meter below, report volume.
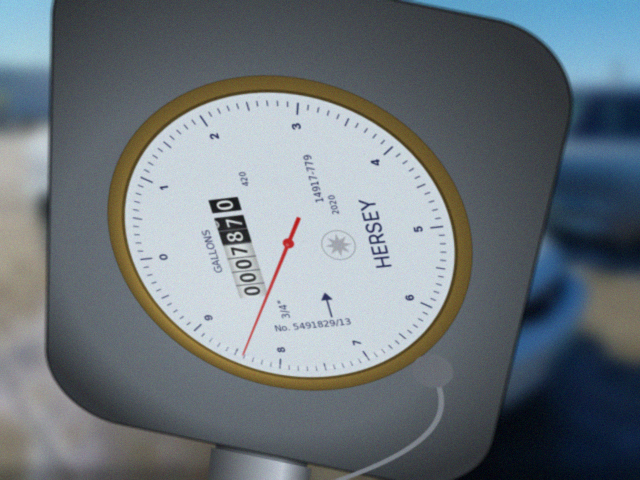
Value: 7868.4 gal
